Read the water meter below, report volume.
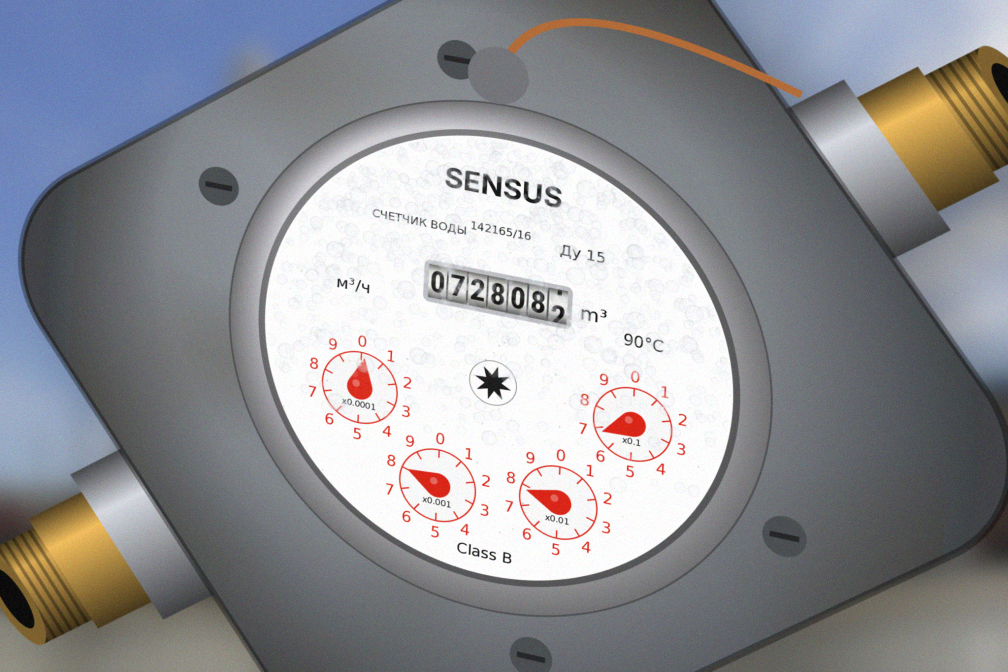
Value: 728081.6780 m³
